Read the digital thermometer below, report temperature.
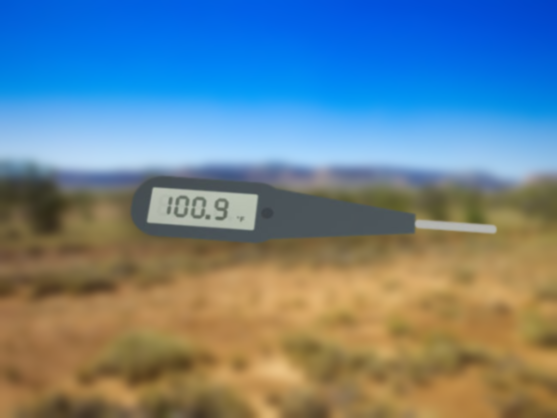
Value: 100.9 °F
